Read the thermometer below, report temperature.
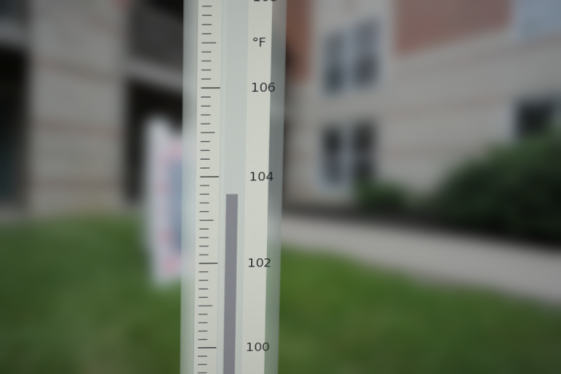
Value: 103.6 °F
